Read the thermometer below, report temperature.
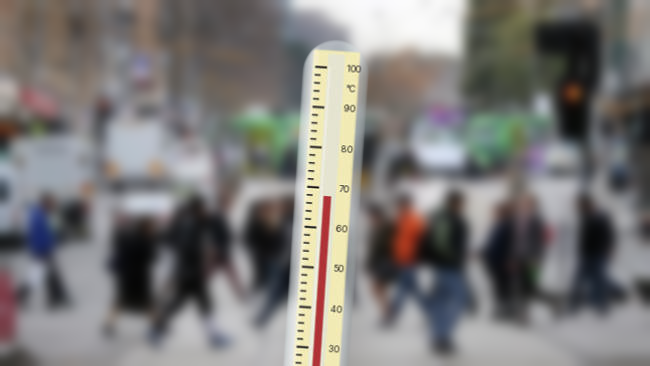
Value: 68 °C
